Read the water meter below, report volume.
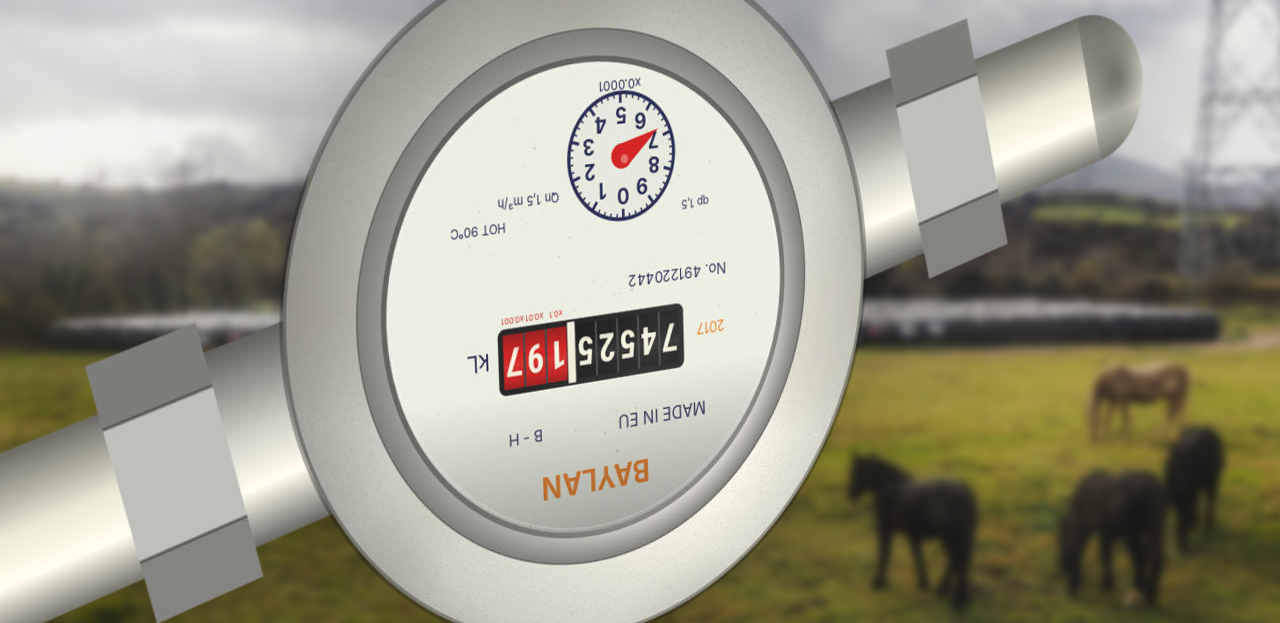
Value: 74525.1976 kL
